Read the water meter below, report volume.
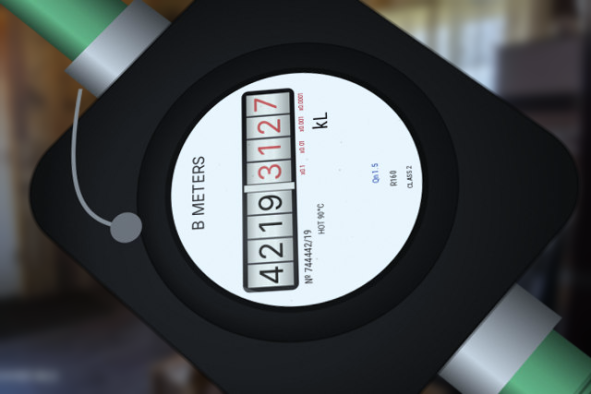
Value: 4219.3127 kL
